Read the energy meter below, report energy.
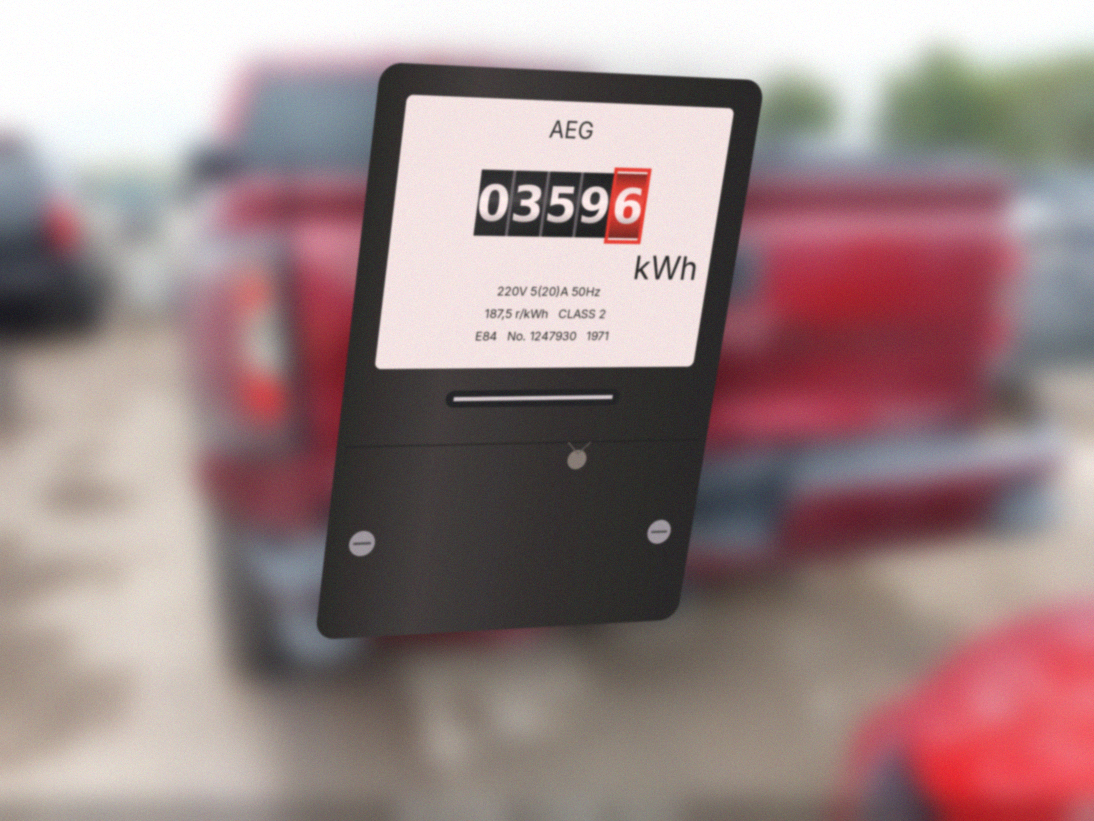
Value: 359.6 kWh
